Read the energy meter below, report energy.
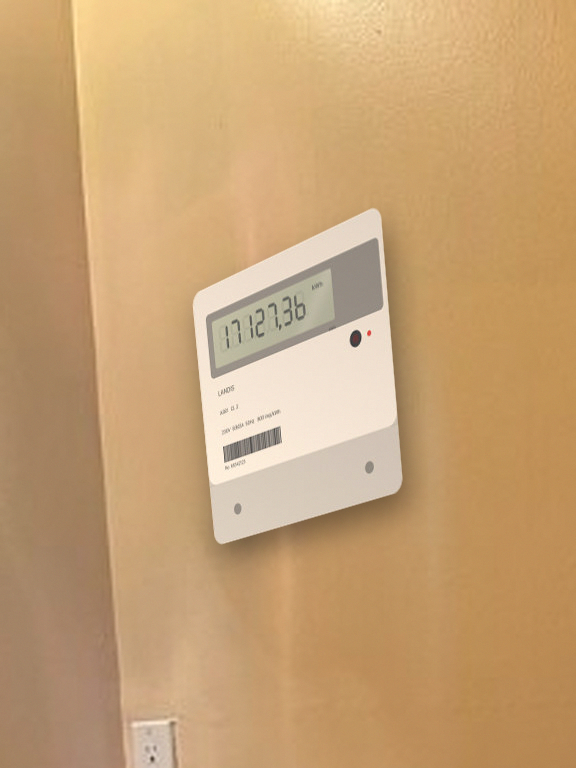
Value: 17127.36 kWh
